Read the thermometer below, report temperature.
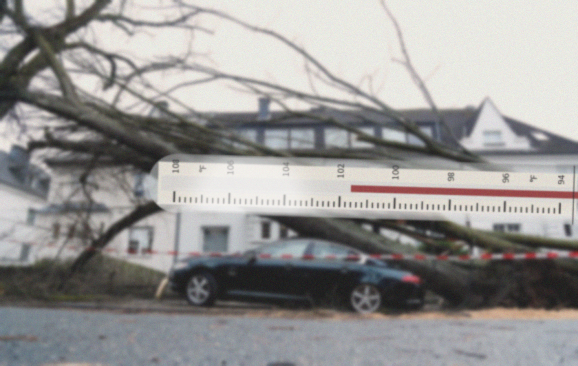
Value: 101.6 °F
